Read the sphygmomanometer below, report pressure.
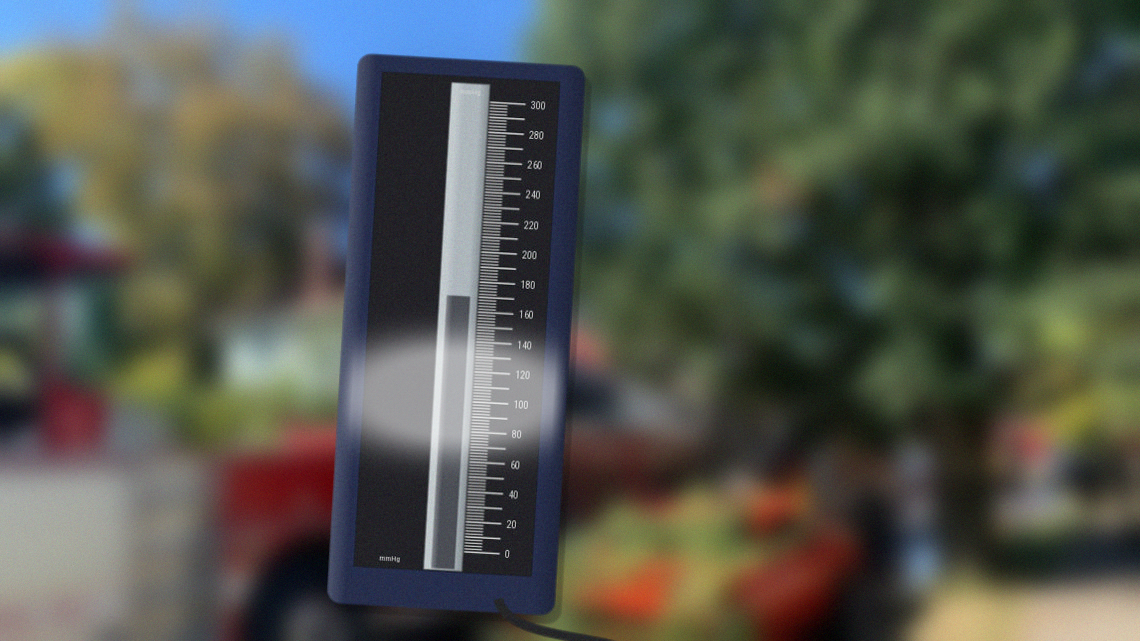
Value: 170 mmHg
